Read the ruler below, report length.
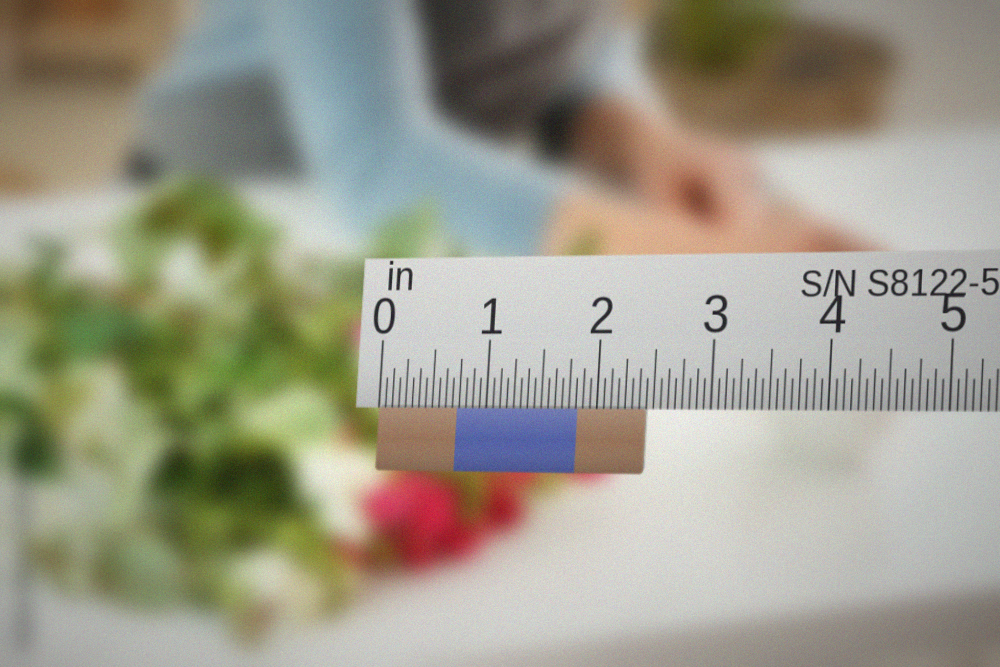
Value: 2.4375 in
